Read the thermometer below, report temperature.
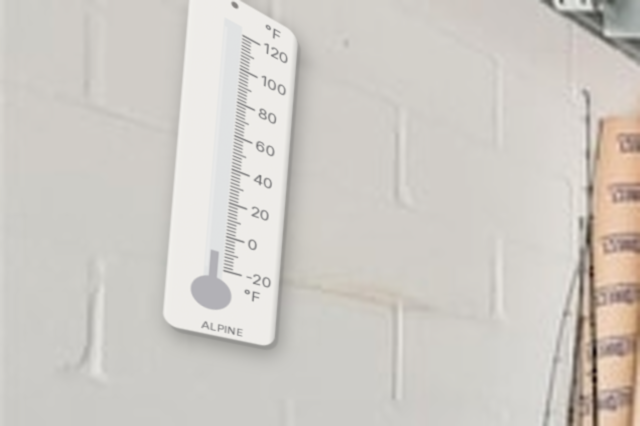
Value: -10 °F
